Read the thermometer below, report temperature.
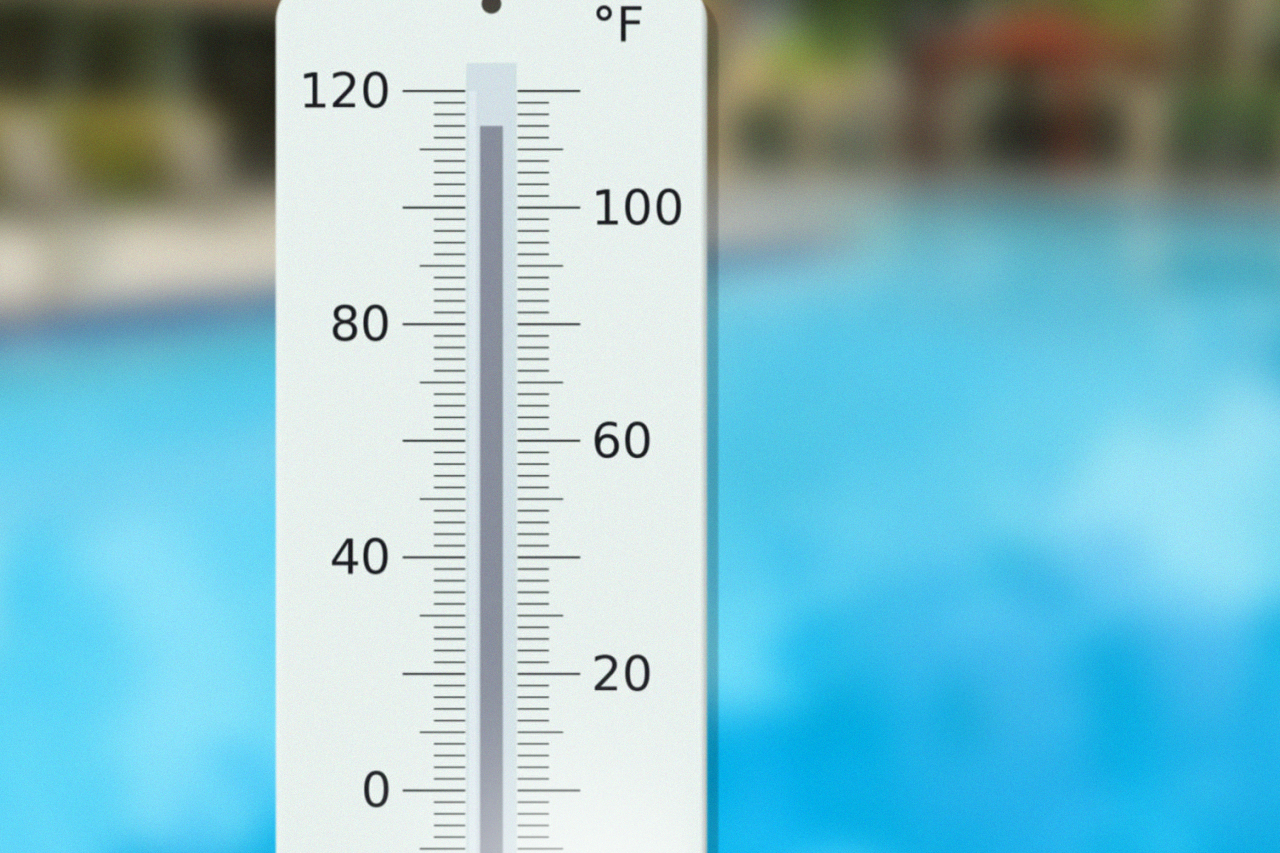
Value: 114 °F
